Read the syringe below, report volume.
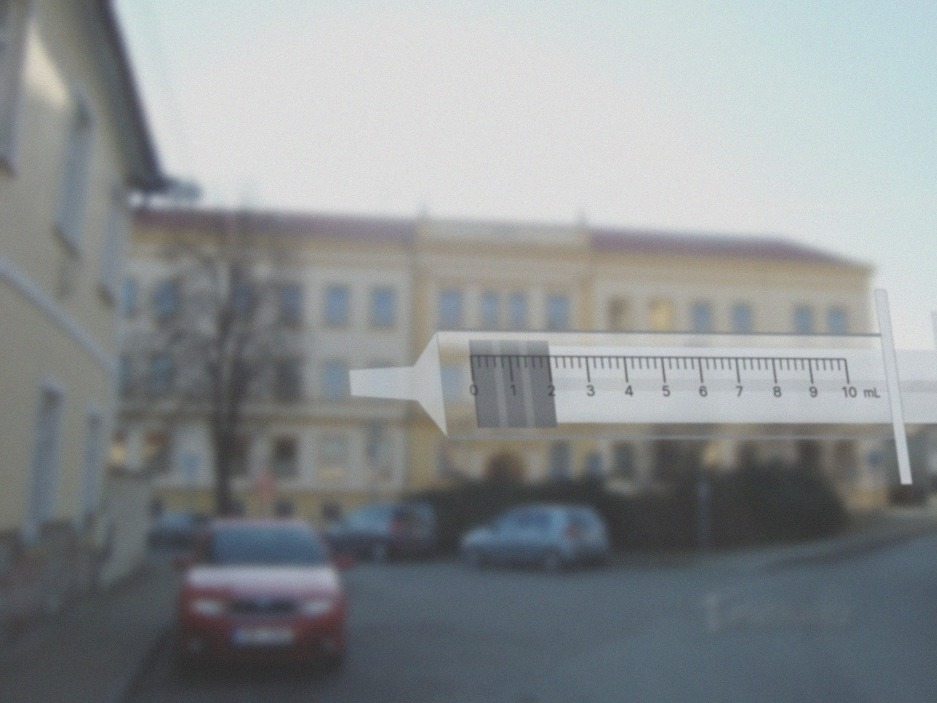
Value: 0 mL
